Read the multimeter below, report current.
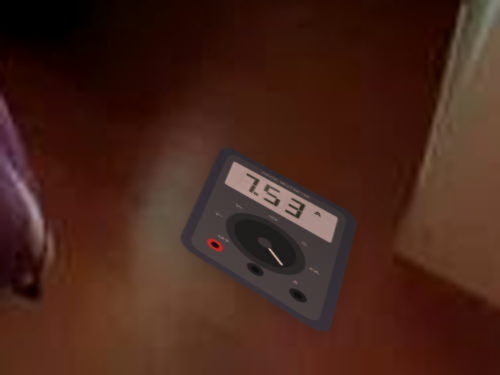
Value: 7.53 A
